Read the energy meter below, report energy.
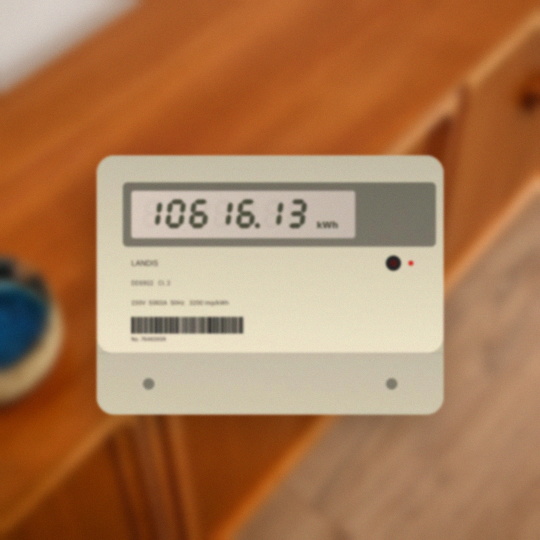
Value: 10616.13 kWh
